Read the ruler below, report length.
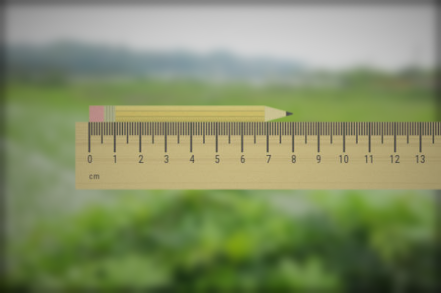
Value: 8 cm
